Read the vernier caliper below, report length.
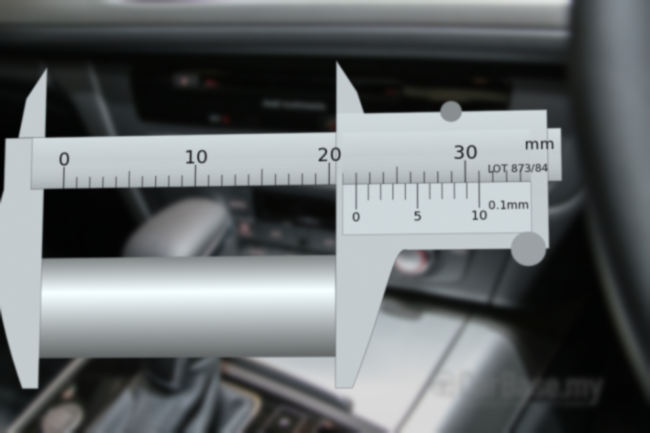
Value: 22.0 mm
